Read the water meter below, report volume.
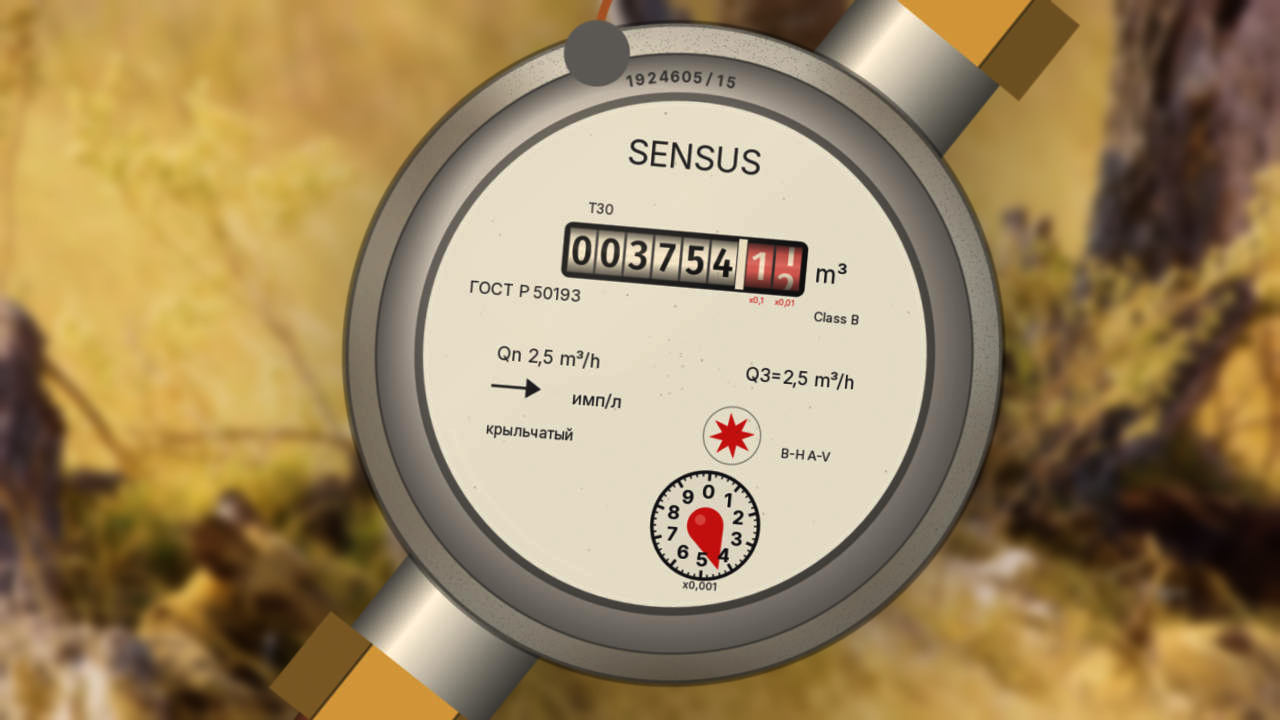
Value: 3754.114 m³
